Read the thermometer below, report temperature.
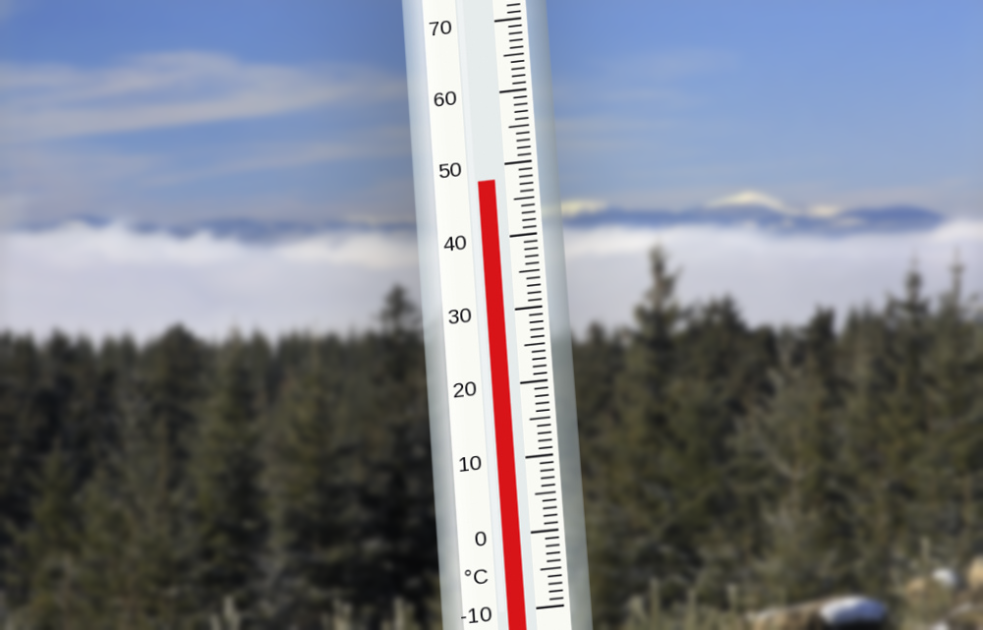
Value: 48 °C
